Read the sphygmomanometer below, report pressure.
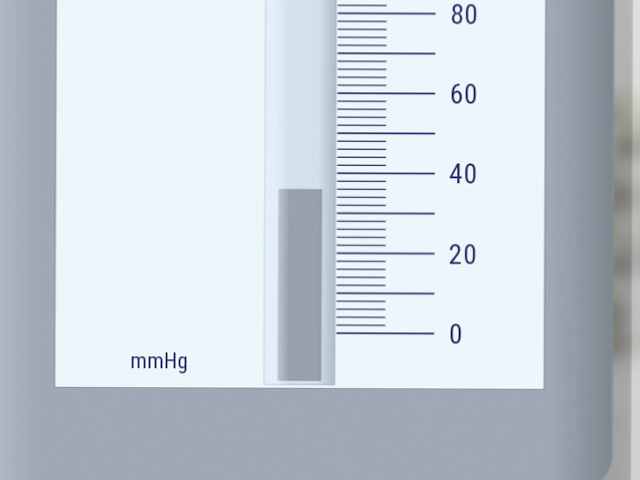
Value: 36 mmHg
